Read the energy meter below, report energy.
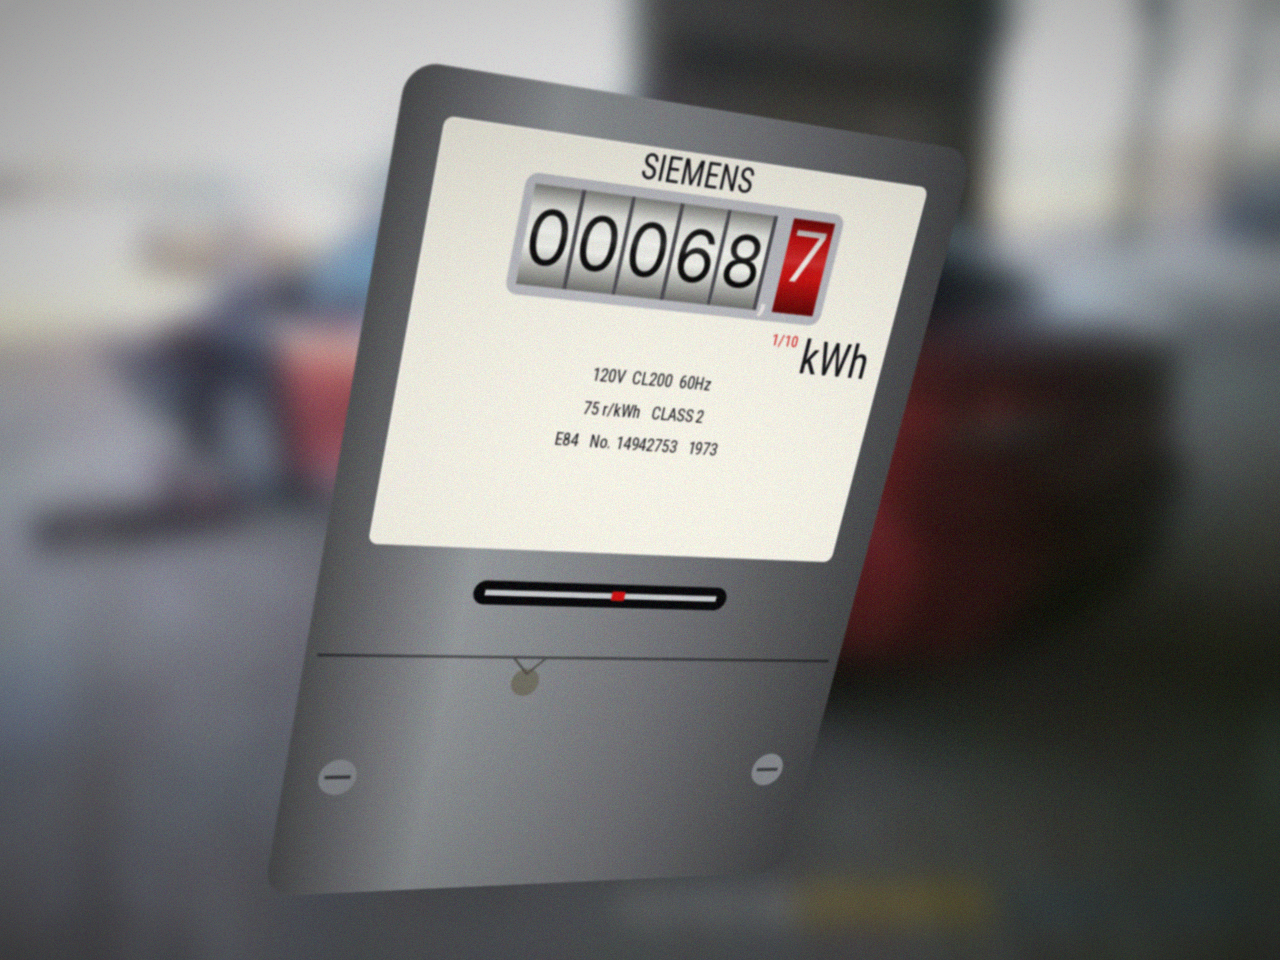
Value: 68.7 kWh
